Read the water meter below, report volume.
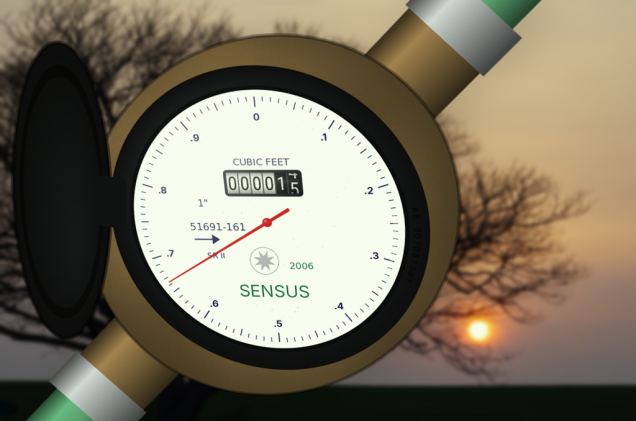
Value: 14.66 ft³
